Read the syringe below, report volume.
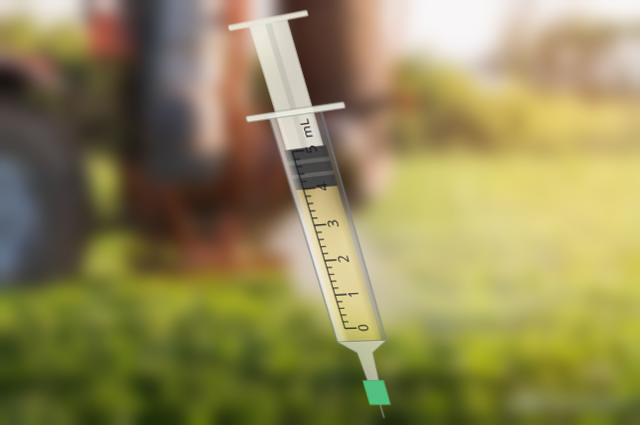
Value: 4 mL
